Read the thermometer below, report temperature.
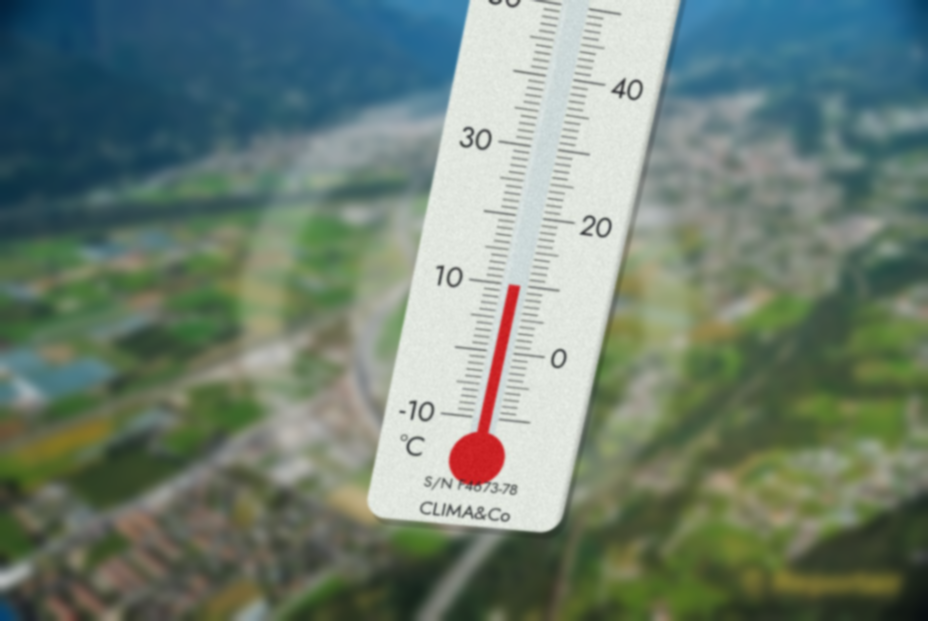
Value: 10 °C
